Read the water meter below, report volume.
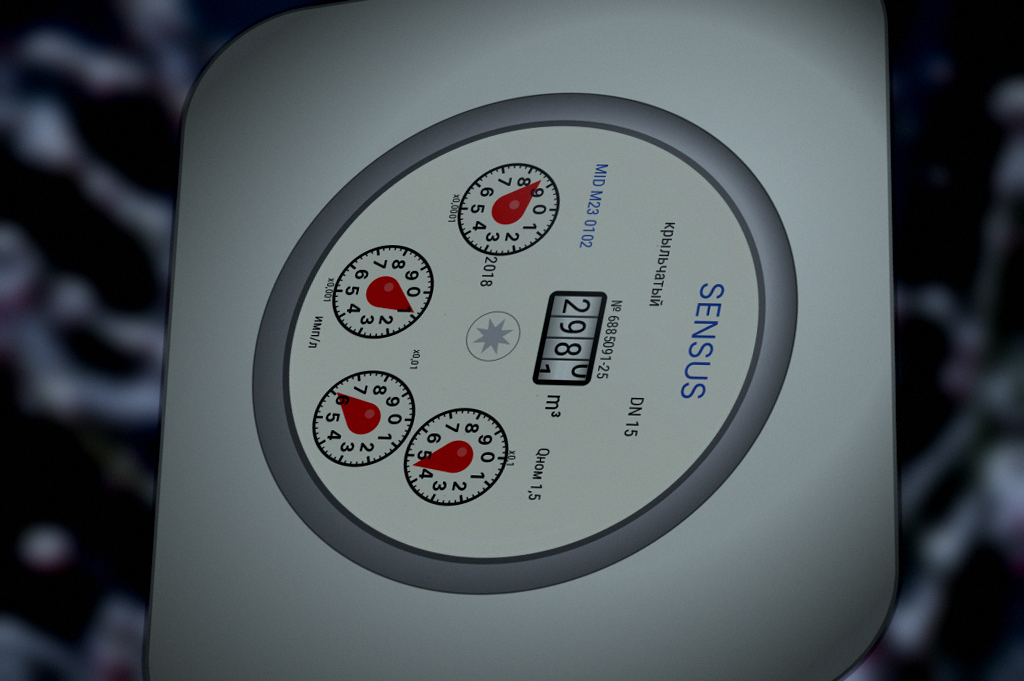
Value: 2980.4608 m³
